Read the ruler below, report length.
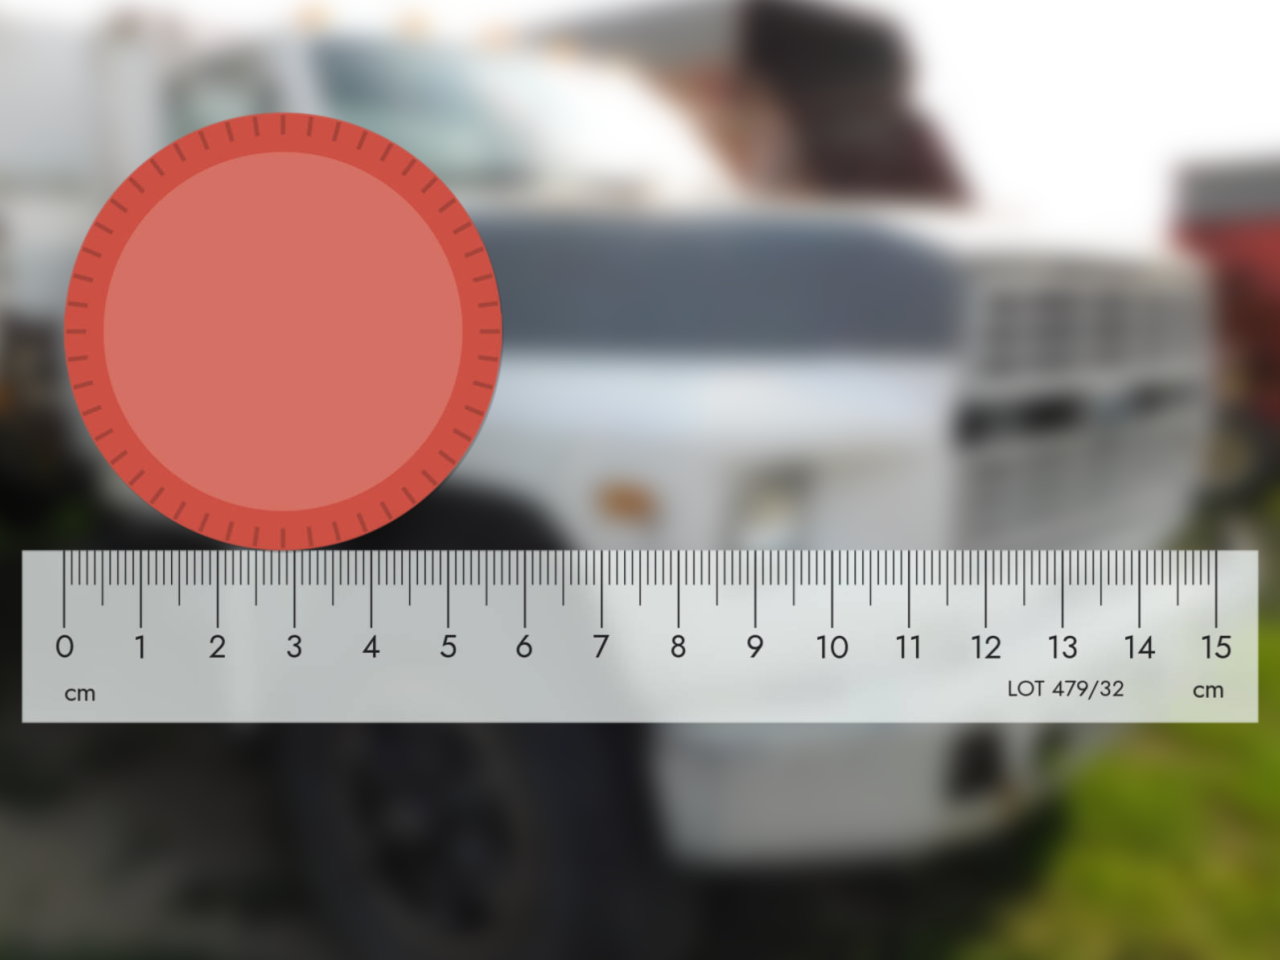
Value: 5.7 cm
